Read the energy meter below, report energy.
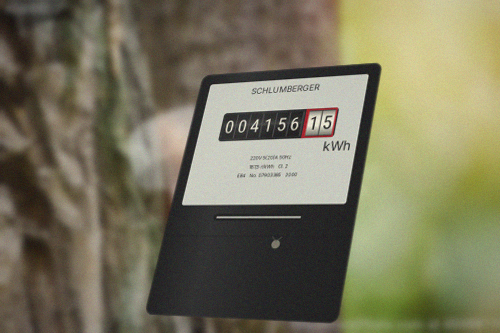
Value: 4156.15 kWh
